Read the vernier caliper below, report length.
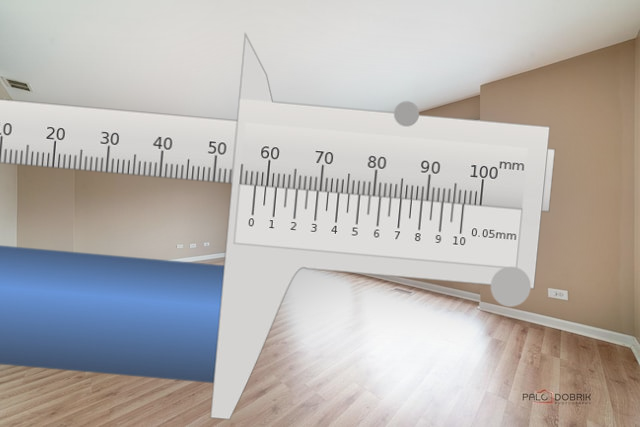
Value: 57.8 mm
